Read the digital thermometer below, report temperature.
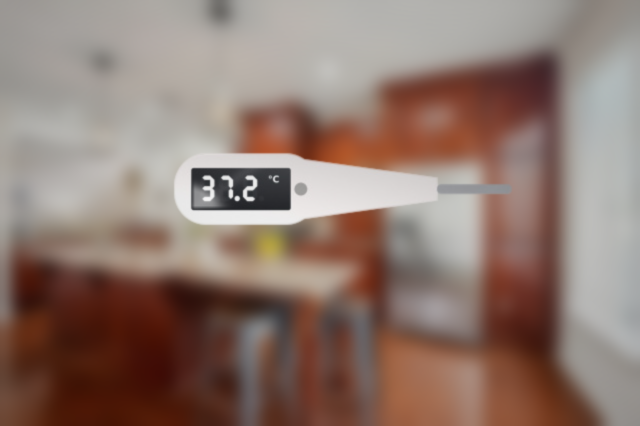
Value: 37.2 °C
